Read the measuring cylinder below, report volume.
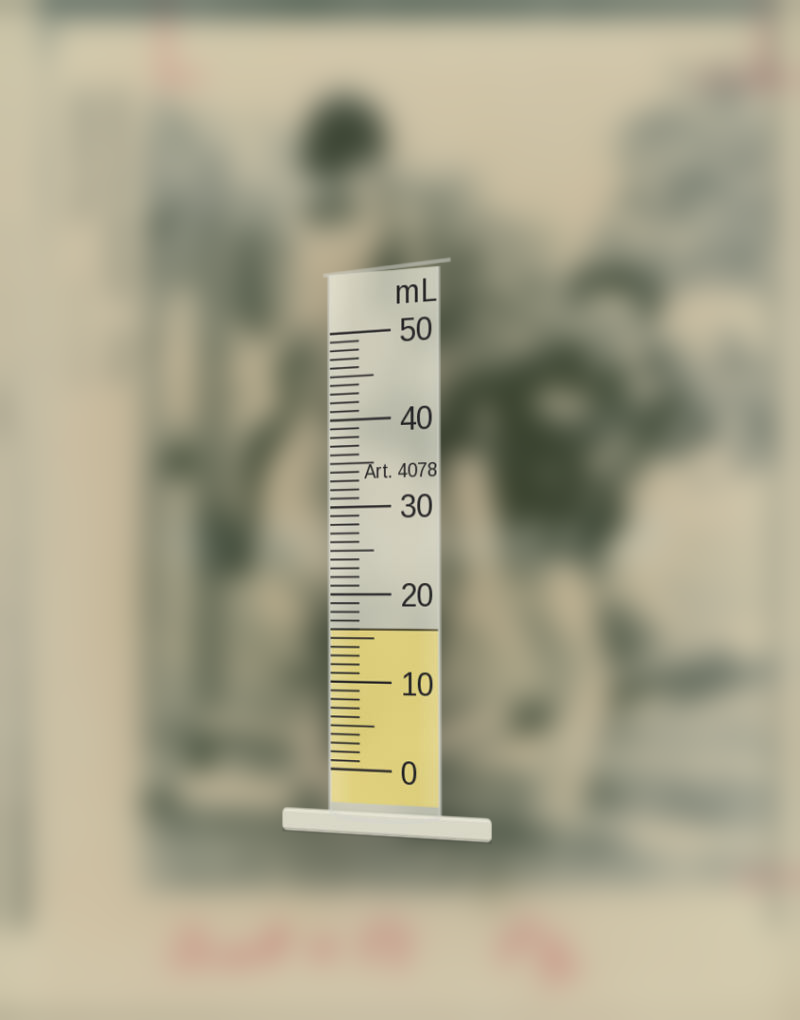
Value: 16 mL
